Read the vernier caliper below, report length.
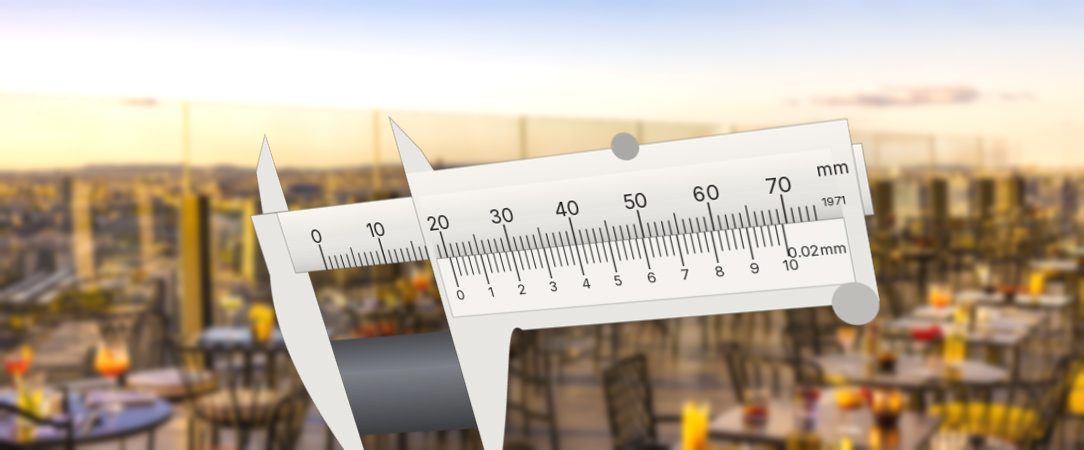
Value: 20.4 mm
